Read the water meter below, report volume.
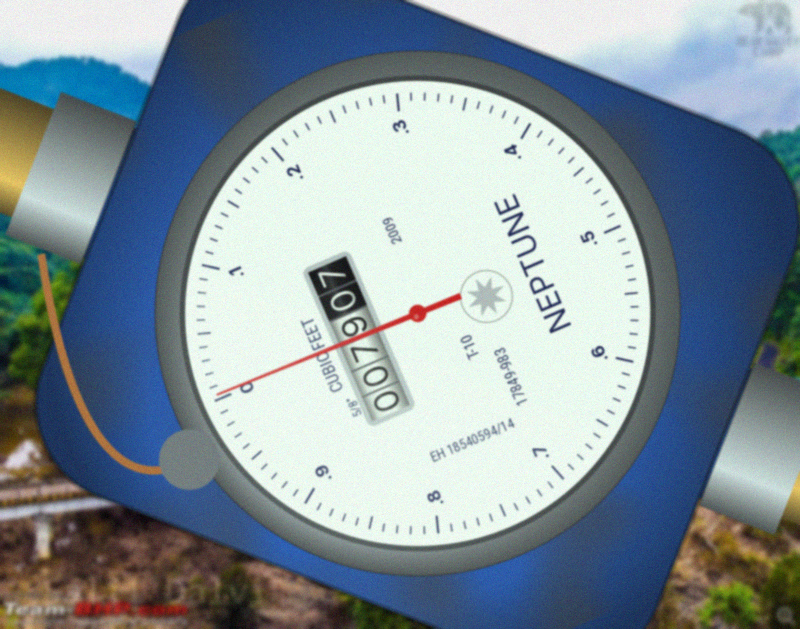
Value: 7907.00 ft³
